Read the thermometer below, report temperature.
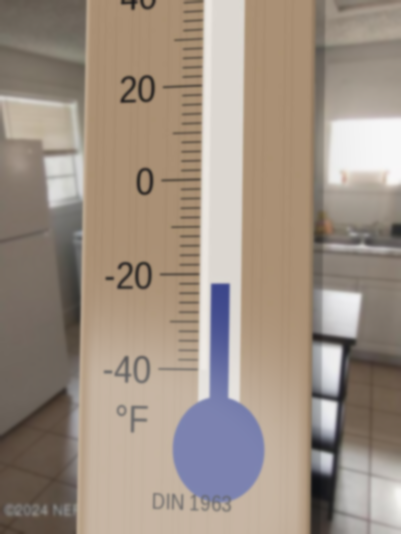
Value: -22 °F
